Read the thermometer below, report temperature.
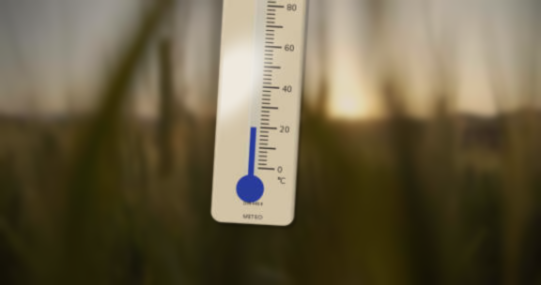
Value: 20 °C
